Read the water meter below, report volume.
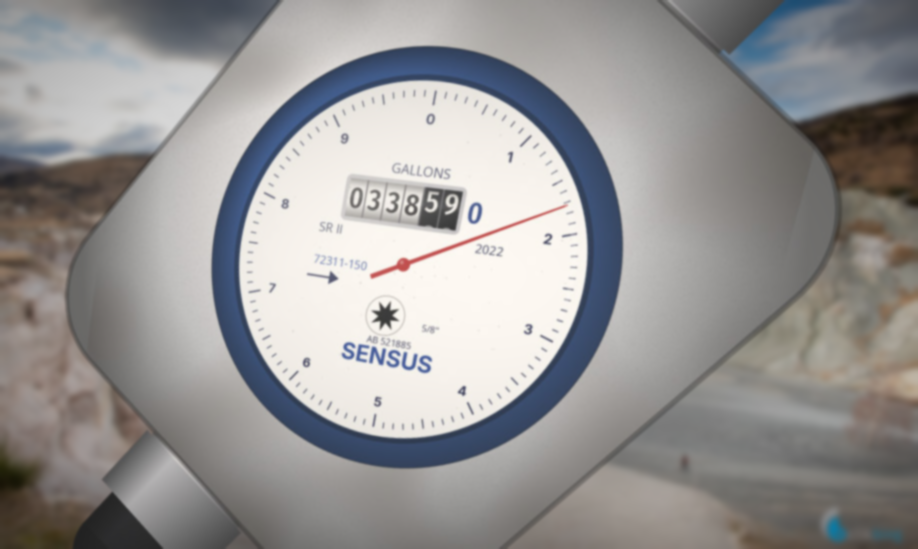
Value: 338591.7 gal
